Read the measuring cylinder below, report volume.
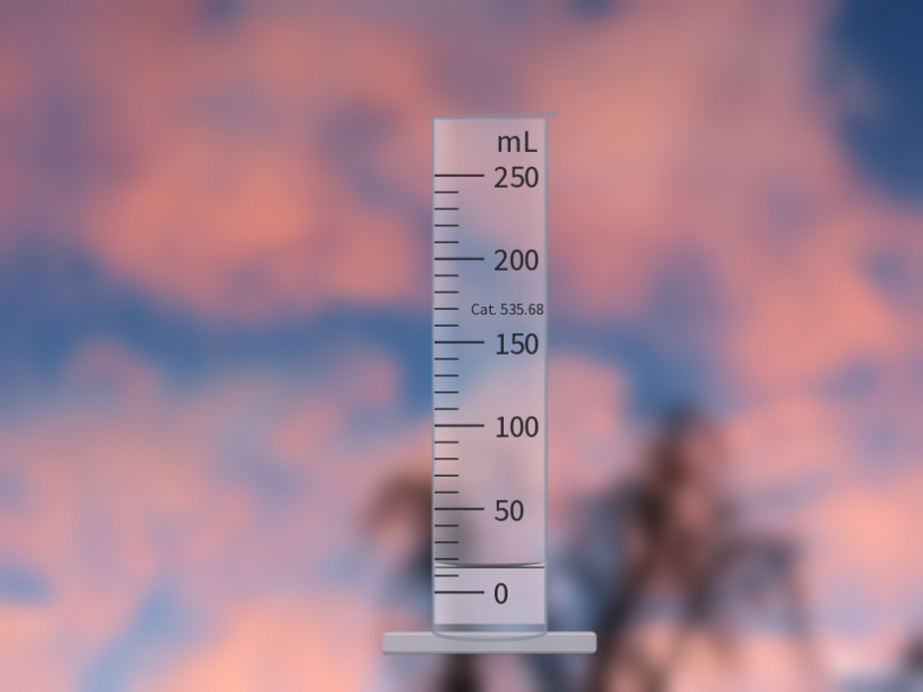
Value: 15 mL
